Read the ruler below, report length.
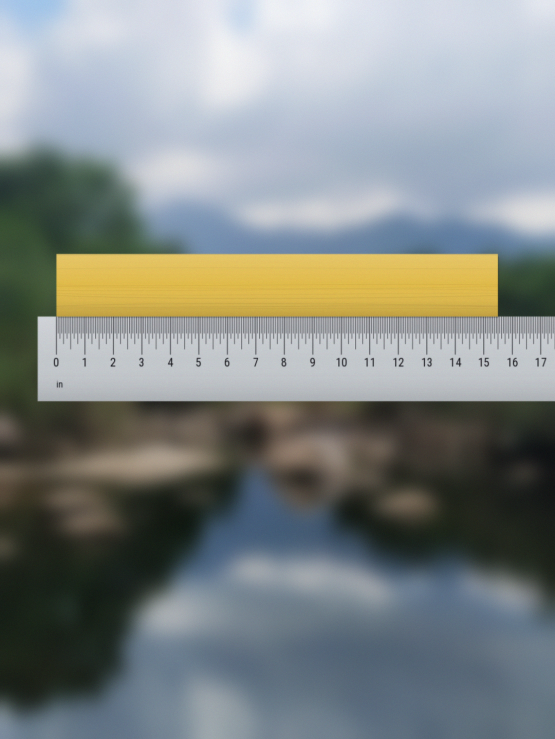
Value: 15.5 in
